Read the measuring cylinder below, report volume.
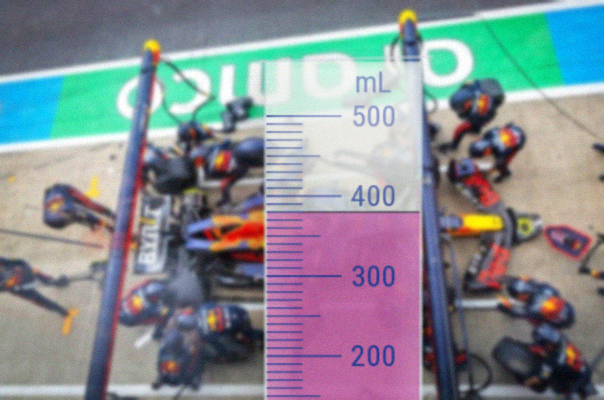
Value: 380 mL
